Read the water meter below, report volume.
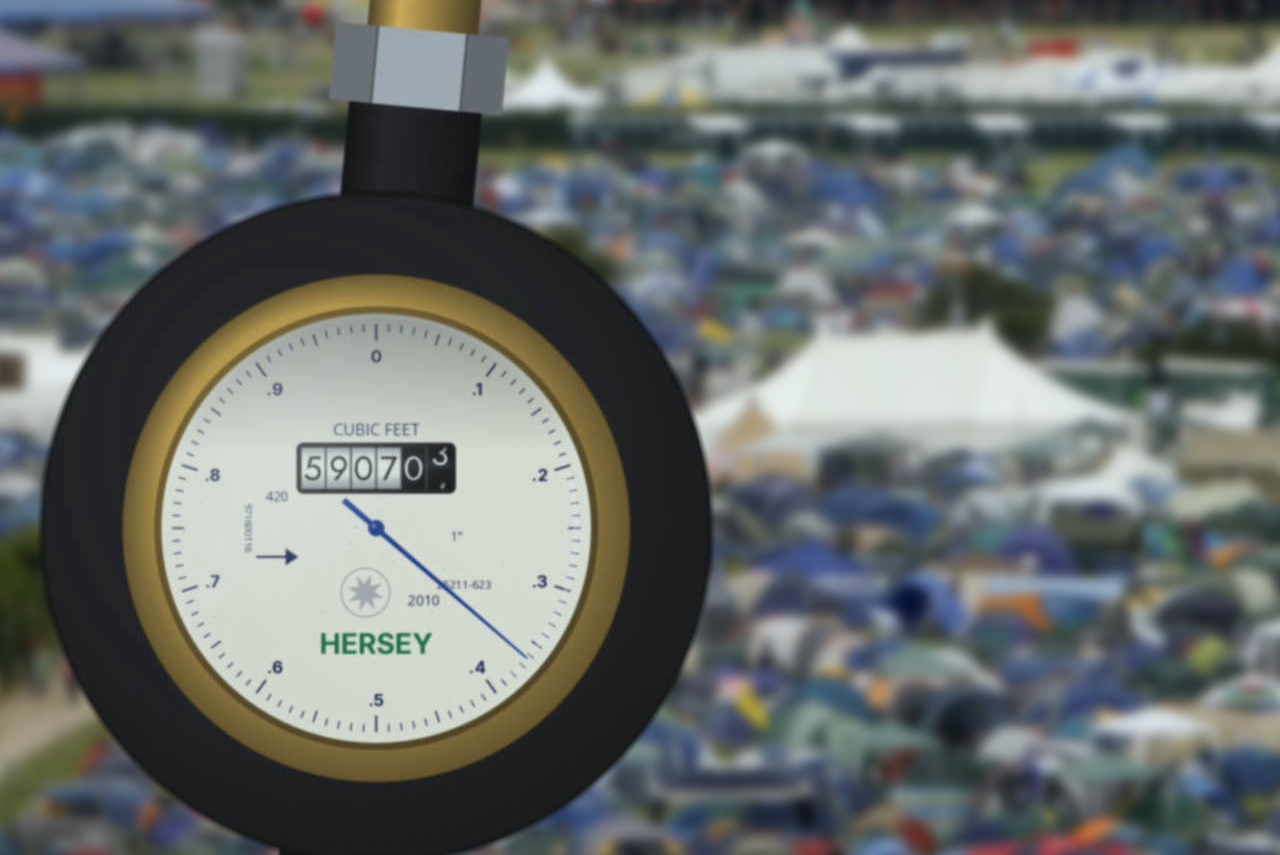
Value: 590703.36 ft³
